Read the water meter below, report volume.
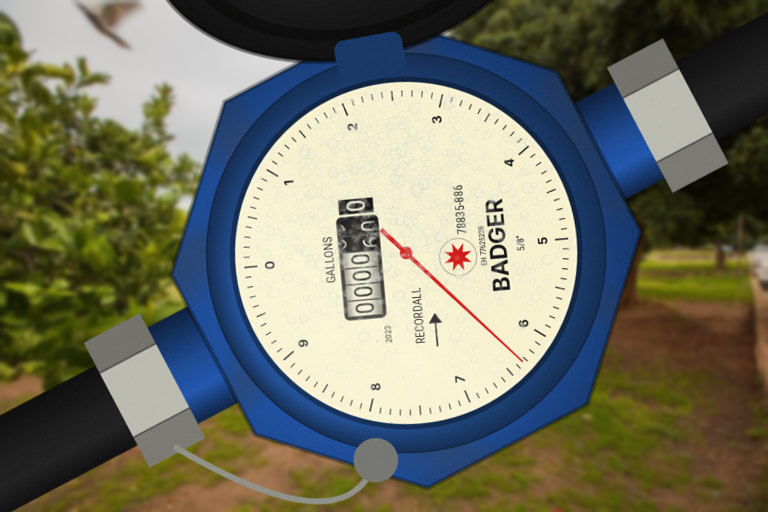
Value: 596.3 gal
